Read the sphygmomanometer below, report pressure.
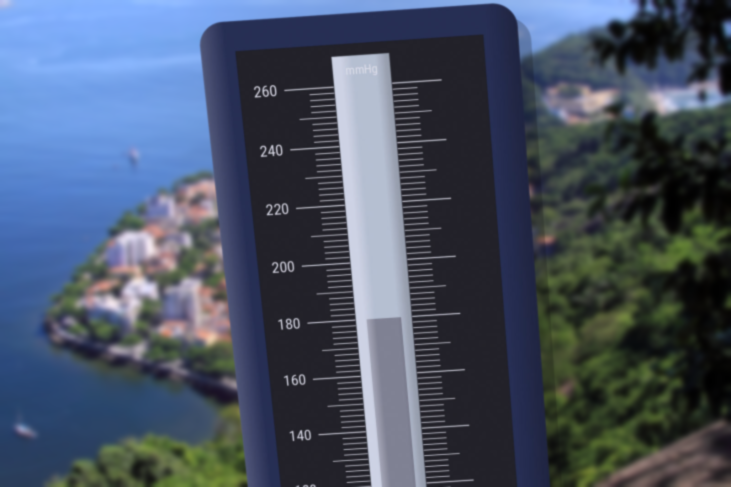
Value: 180 mmHg
